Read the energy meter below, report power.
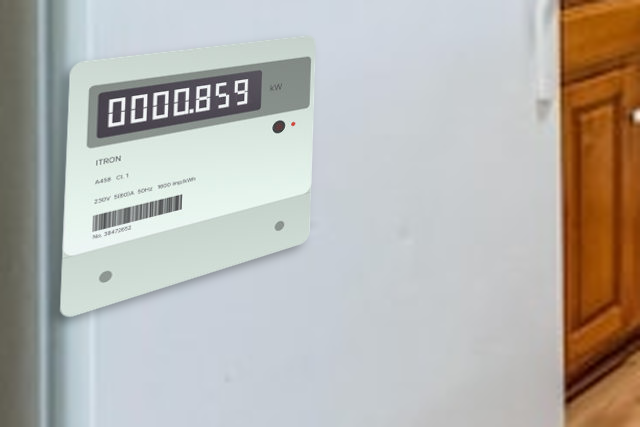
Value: 0.859 kW
